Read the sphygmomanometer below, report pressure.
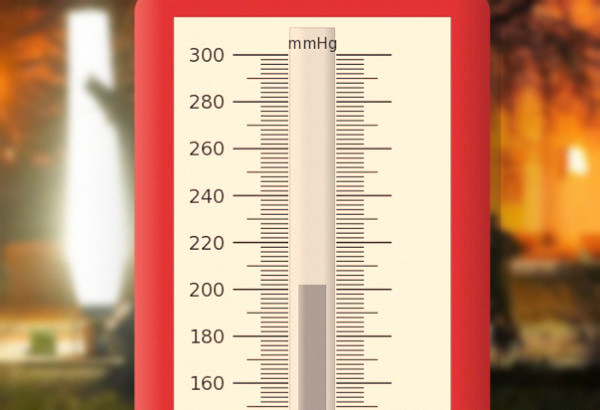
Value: 202 mmHg
